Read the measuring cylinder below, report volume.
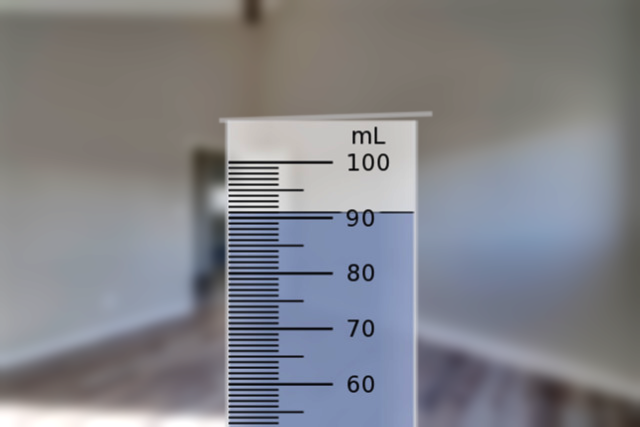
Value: 91 mL
